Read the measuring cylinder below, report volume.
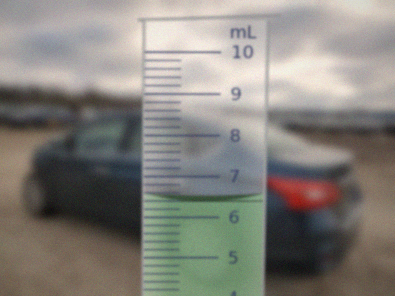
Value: 6.4 mL
